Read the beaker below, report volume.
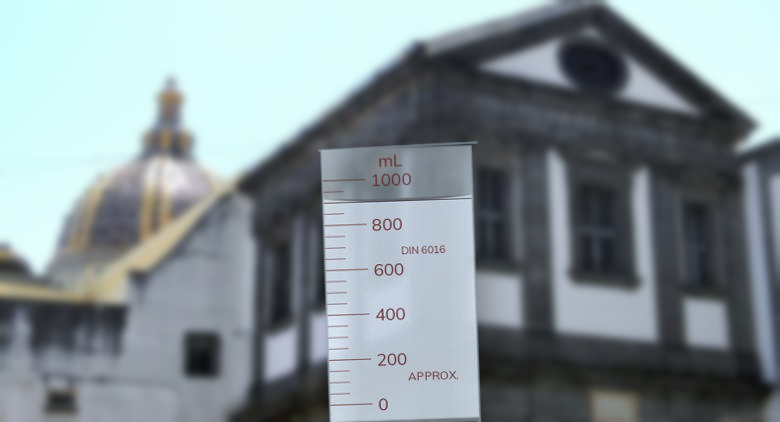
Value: 900 mL
